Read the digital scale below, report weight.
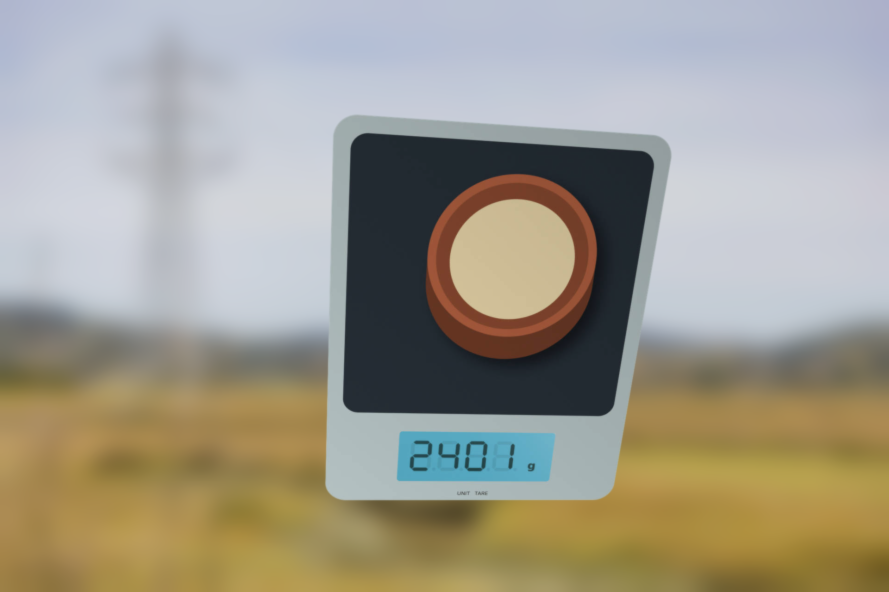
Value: 2401 g
